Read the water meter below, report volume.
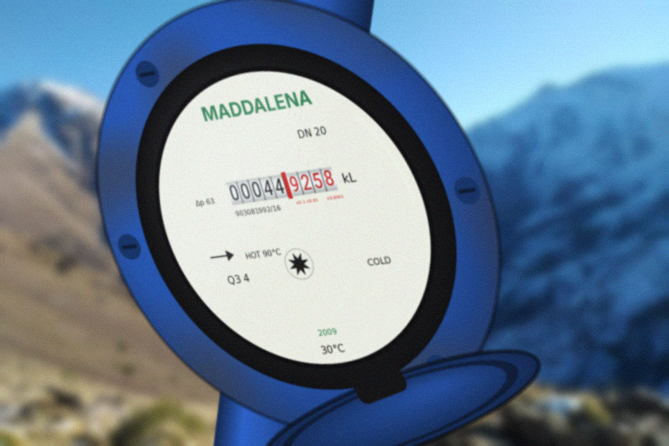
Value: 44.9258 kL
